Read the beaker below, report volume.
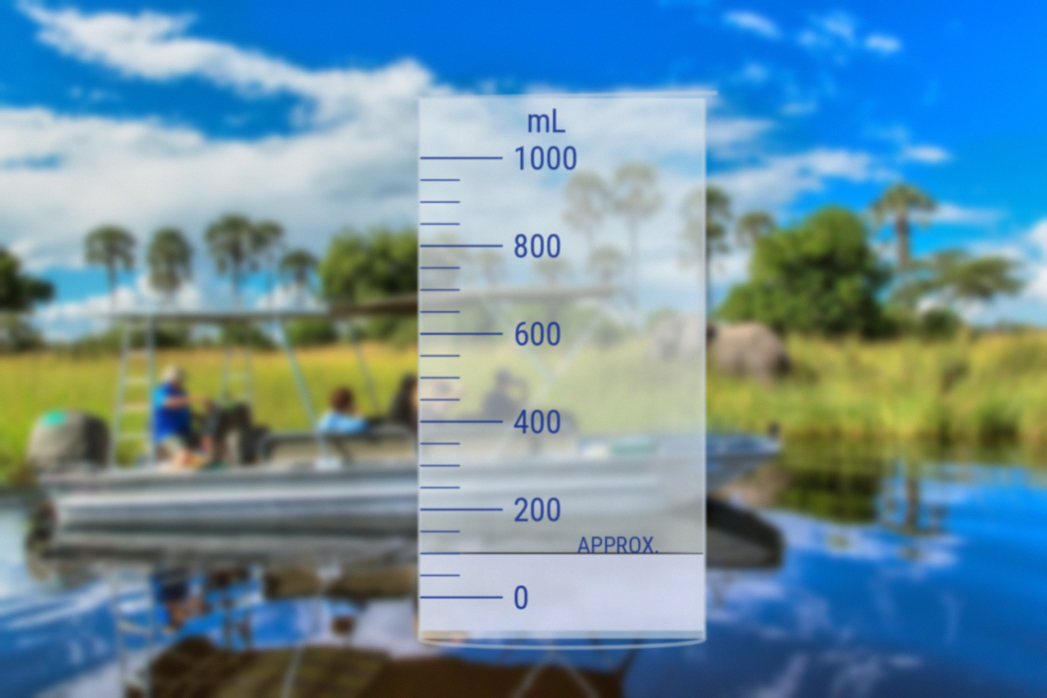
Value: 100 mL
